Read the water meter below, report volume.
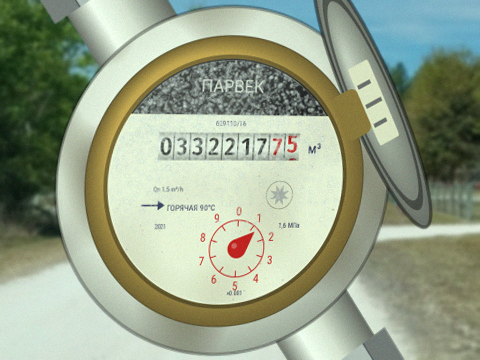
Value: 332217.751 m³
